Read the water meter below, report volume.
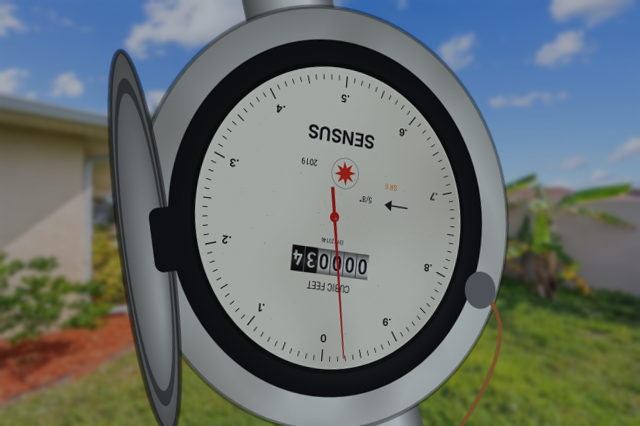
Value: 33.97 ft³
